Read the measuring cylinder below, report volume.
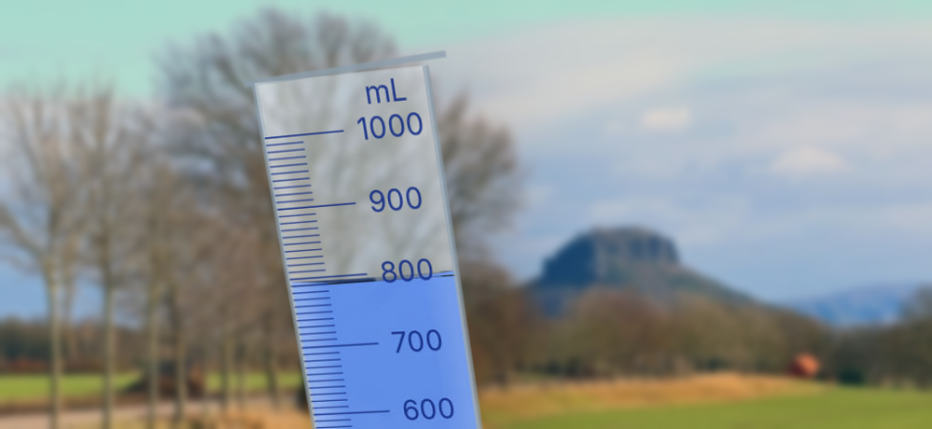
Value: 790 mL
